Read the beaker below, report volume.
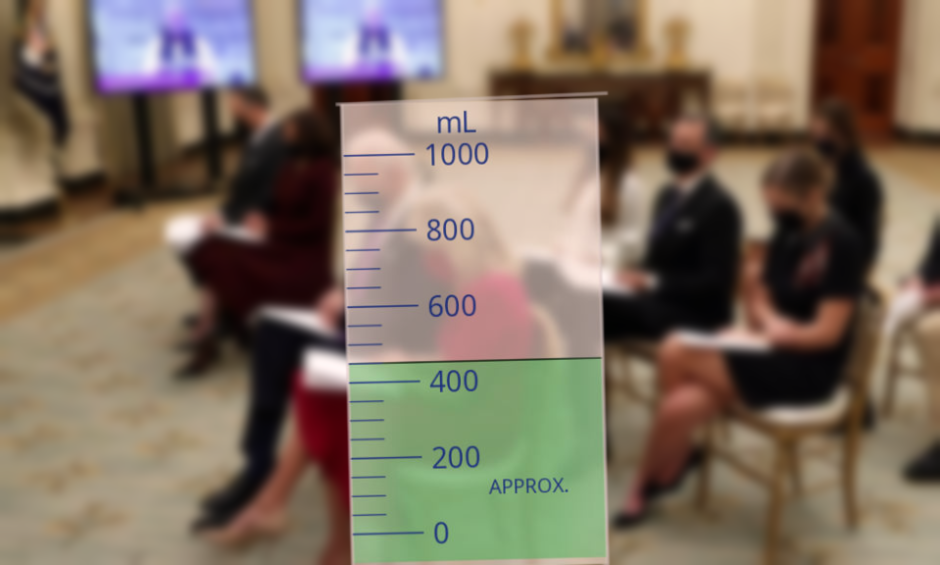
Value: 450 mL
